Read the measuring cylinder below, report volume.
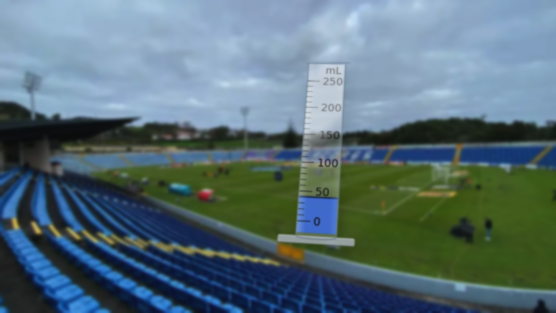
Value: 40 mL
